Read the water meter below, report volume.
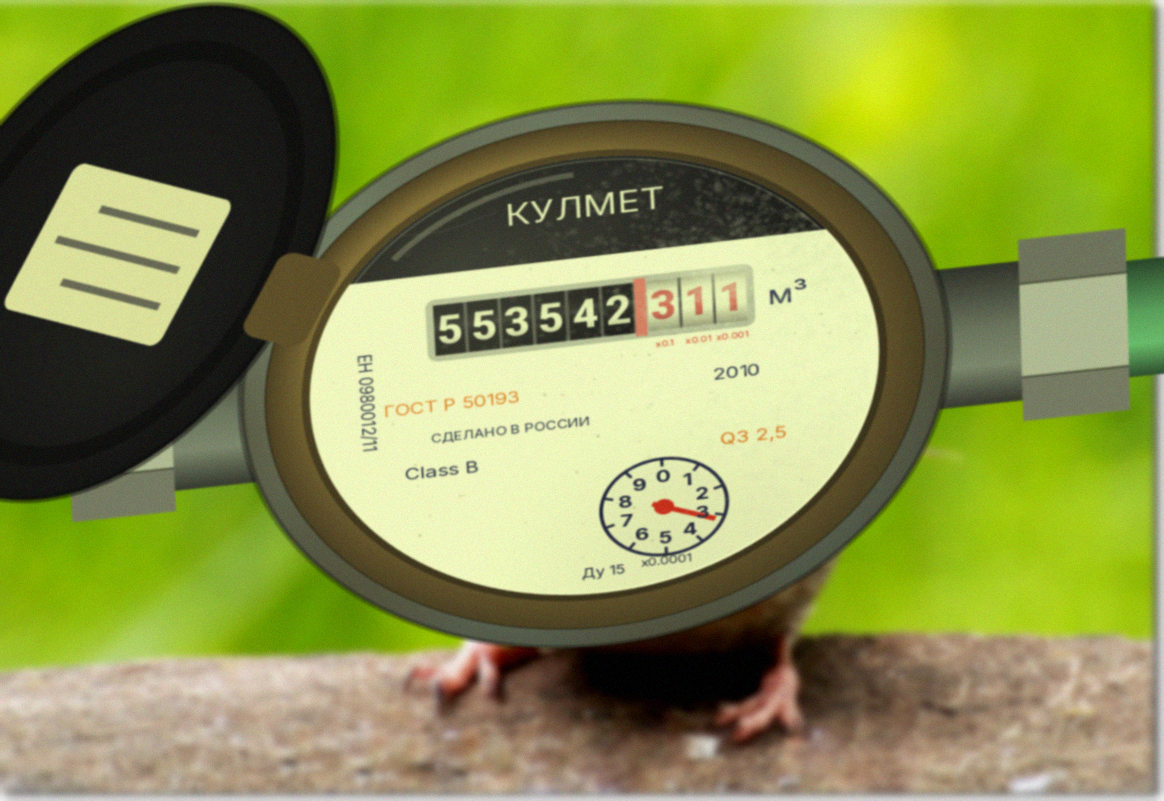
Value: 553542.3113 m³
